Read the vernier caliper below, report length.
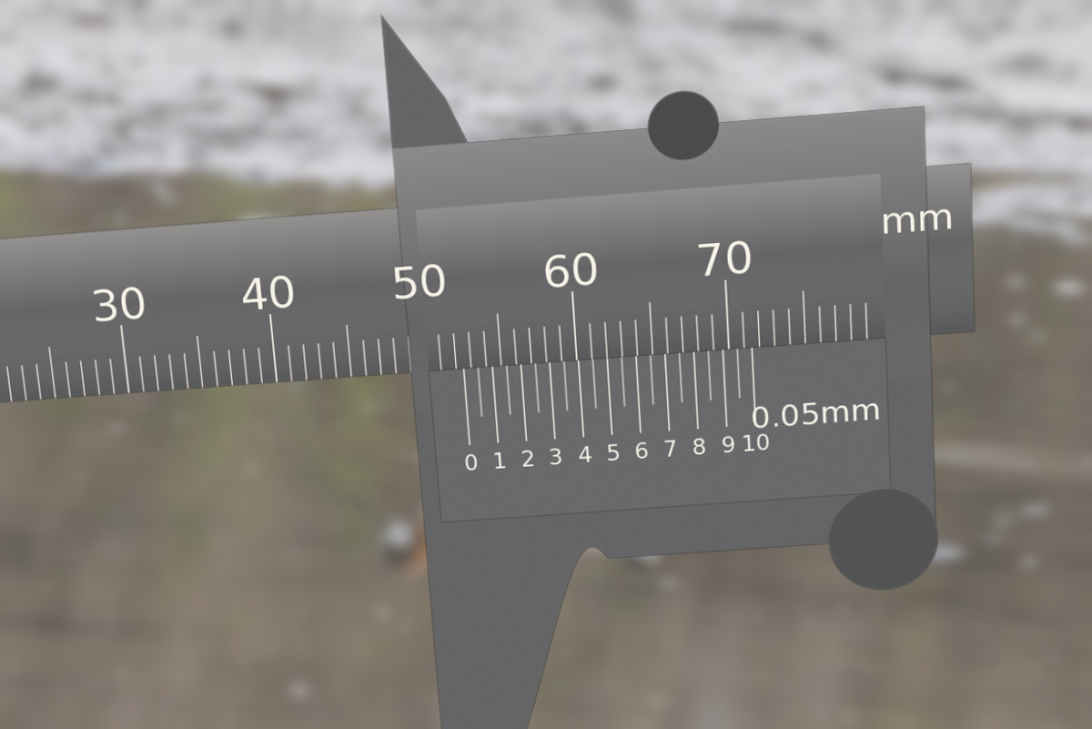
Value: 52.5 mm
